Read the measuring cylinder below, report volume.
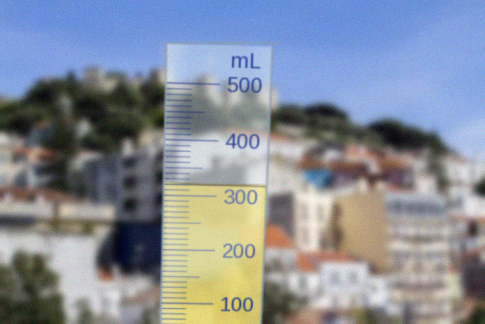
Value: 320 mL
